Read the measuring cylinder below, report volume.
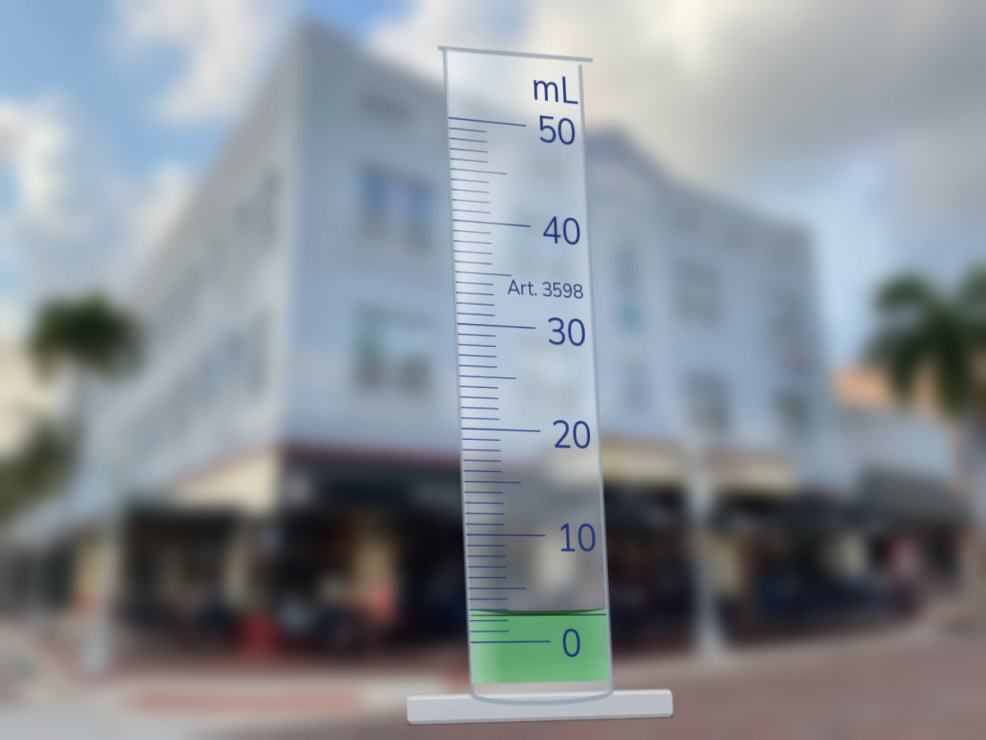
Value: 2.5 mL
